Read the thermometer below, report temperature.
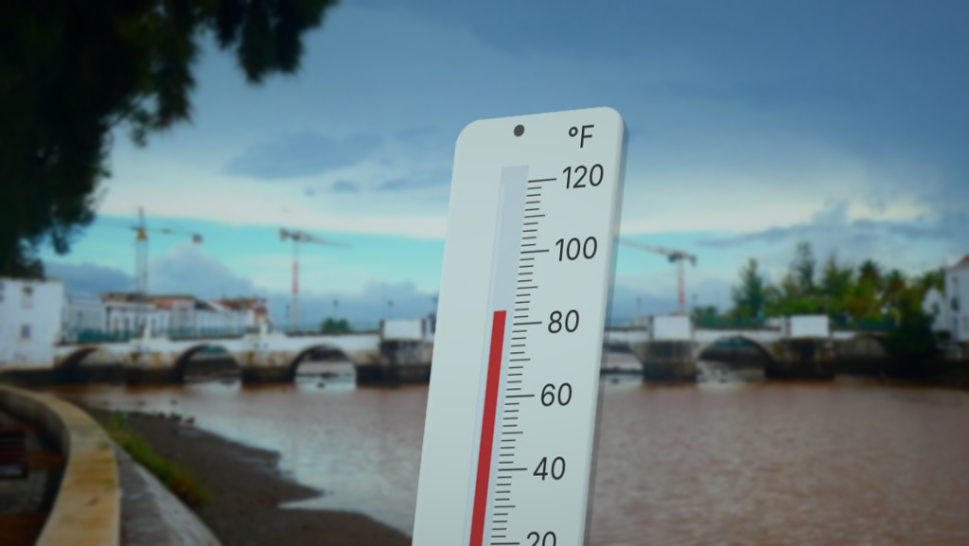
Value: 84 °F
